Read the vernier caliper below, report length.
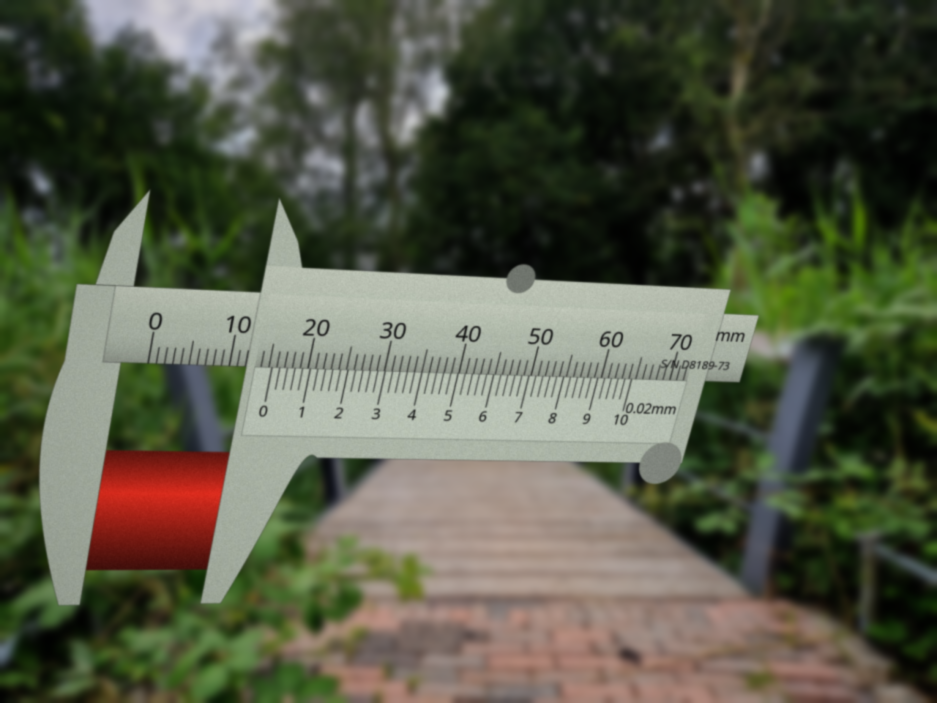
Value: 15.4 mm
